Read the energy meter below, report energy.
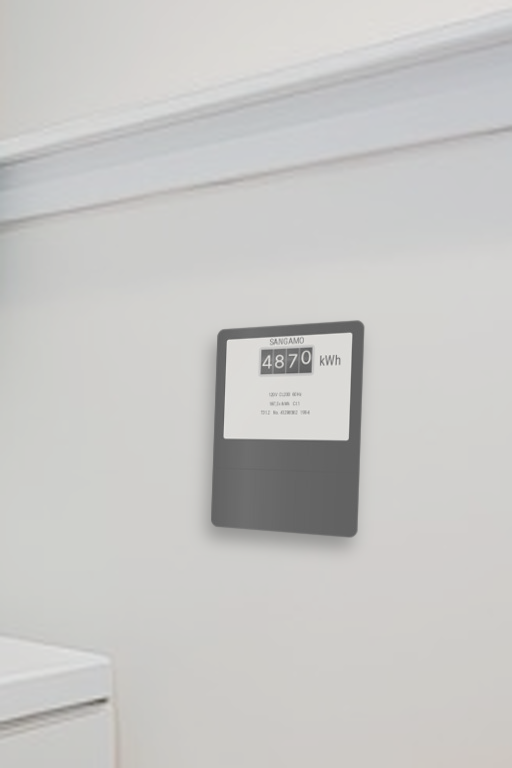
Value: 4870 kWh
